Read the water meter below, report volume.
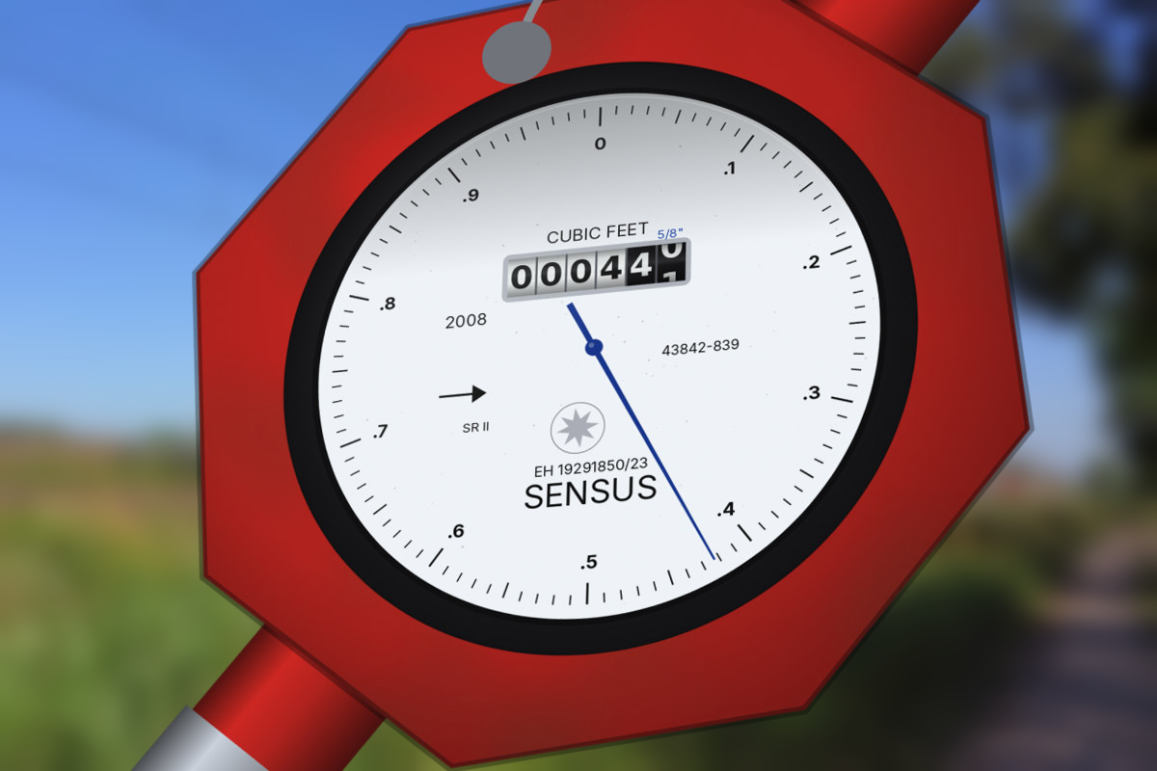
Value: 440.42 ft³
